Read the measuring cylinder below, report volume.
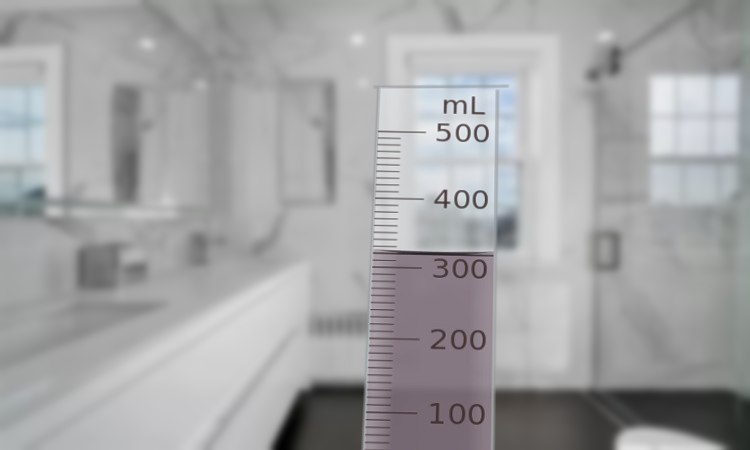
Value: 320 mL
